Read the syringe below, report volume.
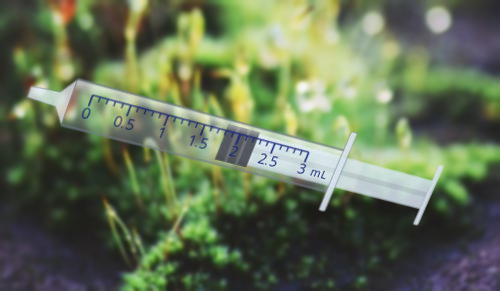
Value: 1.8 mL
